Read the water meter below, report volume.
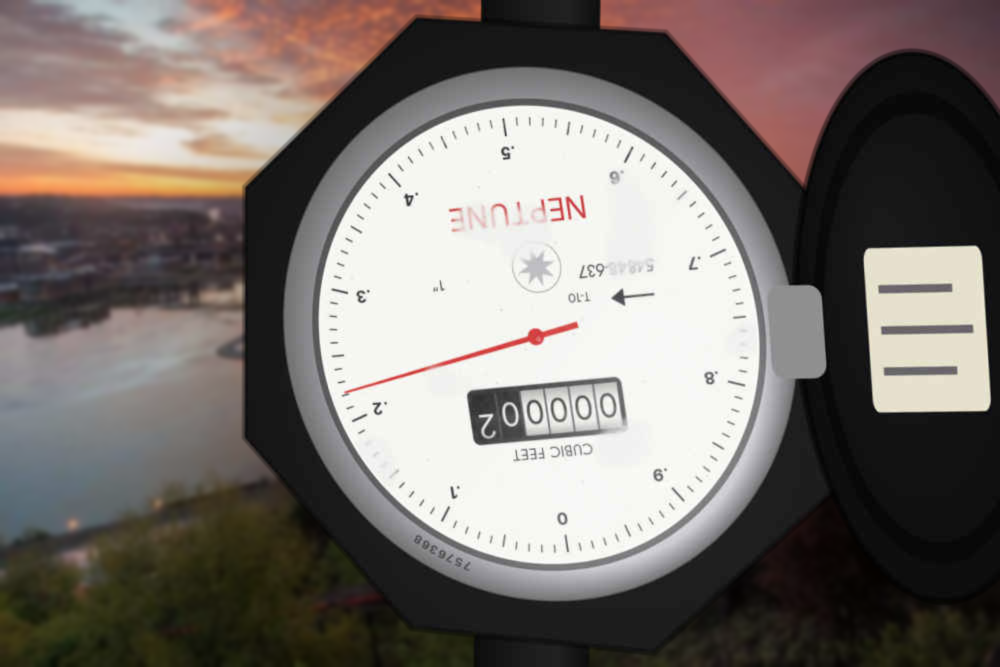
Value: 2.22 ft³
